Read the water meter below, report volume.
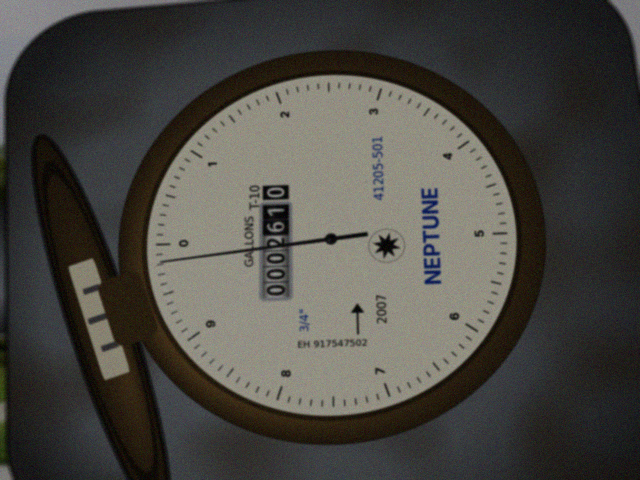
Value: 2609.8 gal
